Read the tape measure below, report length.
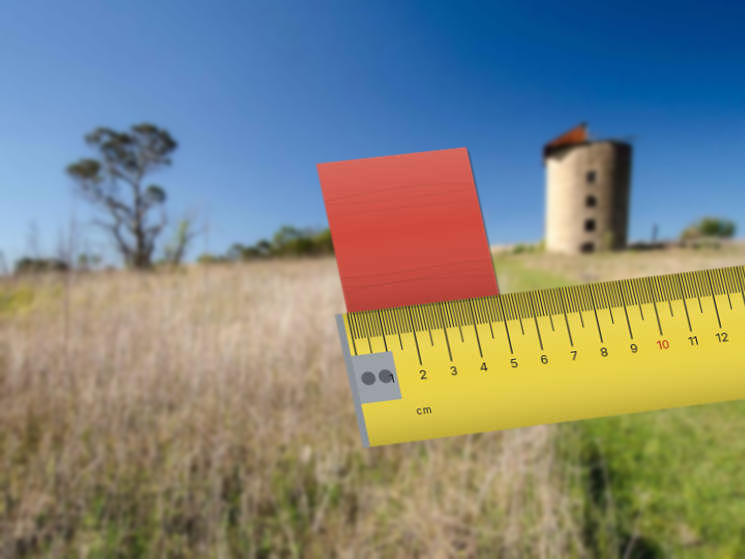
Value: 5 cm
